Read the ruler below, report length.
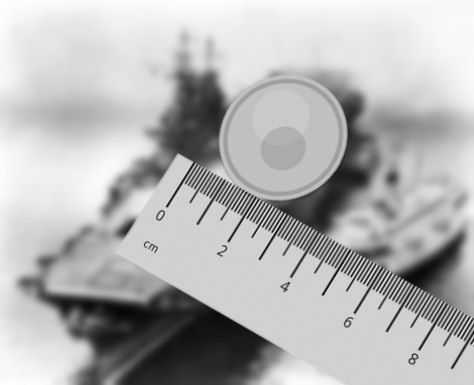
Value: 3.5 cm
